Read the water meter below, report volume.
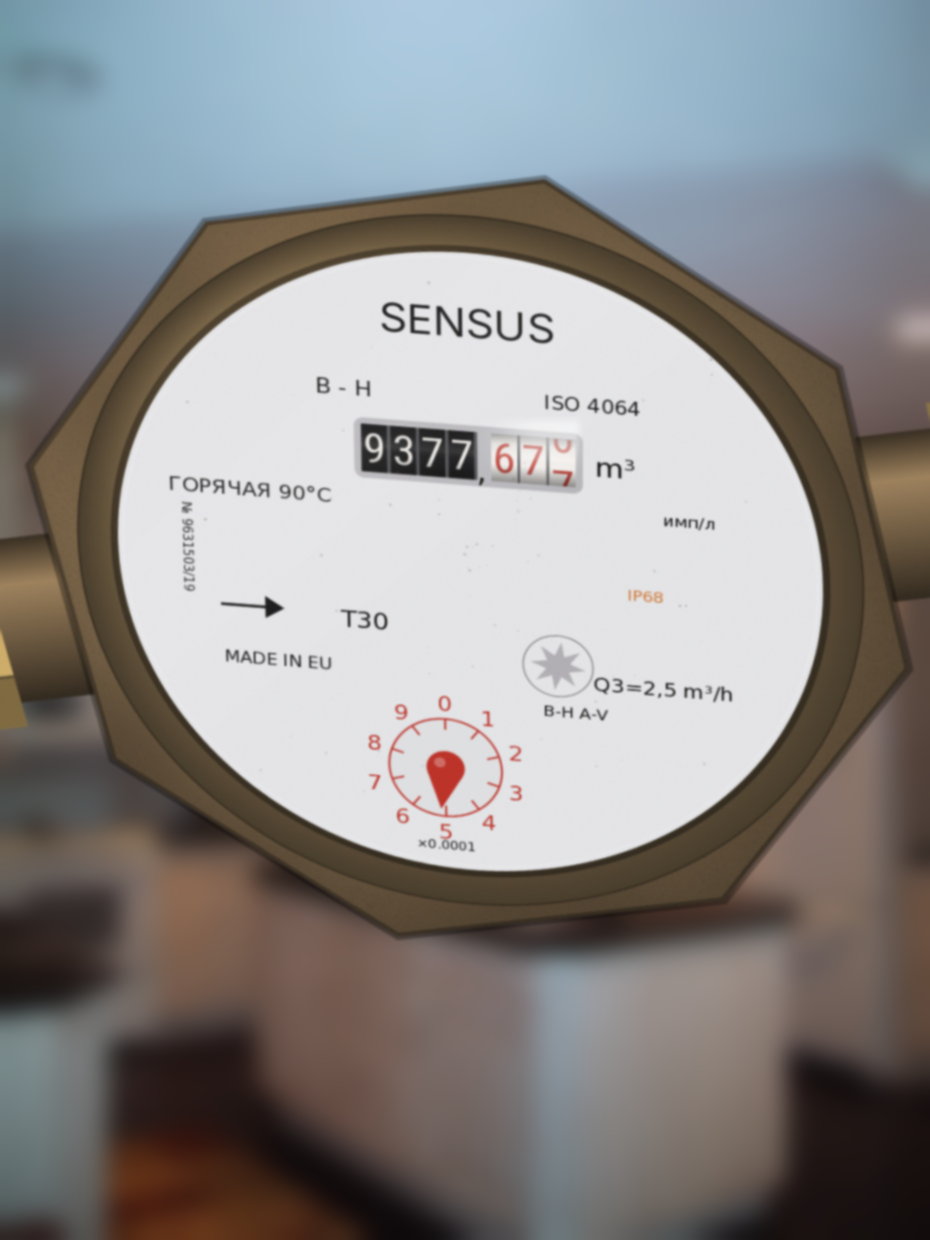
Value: 9377.6765 m³
